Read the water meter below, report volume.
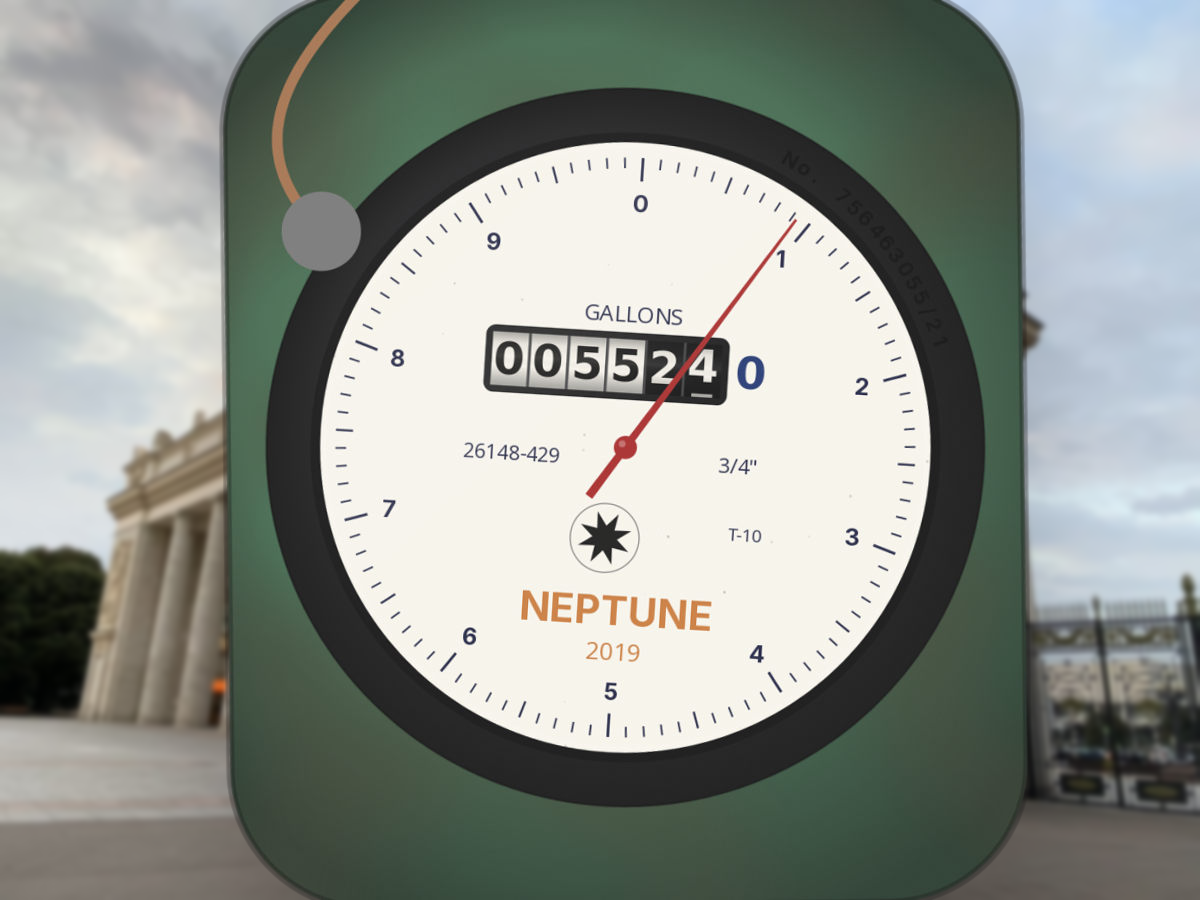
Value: 55240.9 gal
